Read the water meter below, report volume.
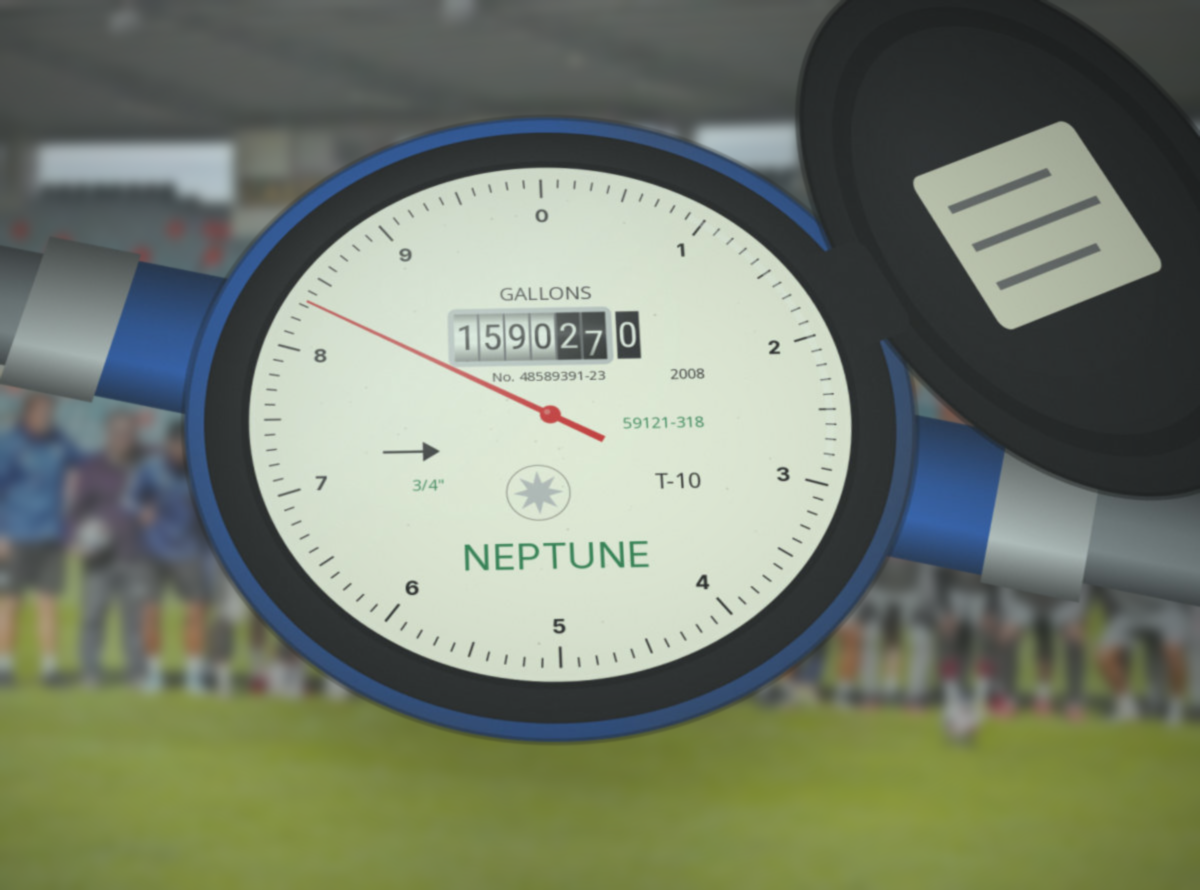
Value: 1590268.3 gal
